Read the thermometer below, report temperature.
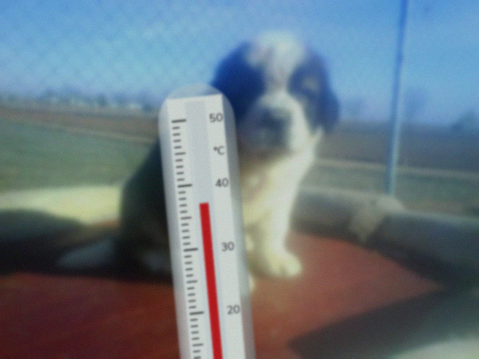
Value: 37 °C
